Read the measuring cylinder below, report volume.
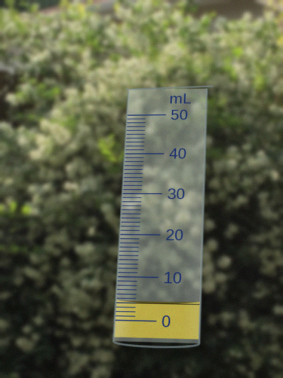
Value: 4 mL
